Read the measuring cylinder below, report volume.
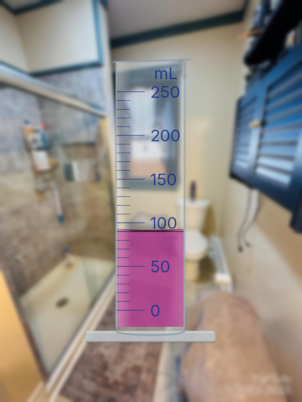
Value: 90 mL
